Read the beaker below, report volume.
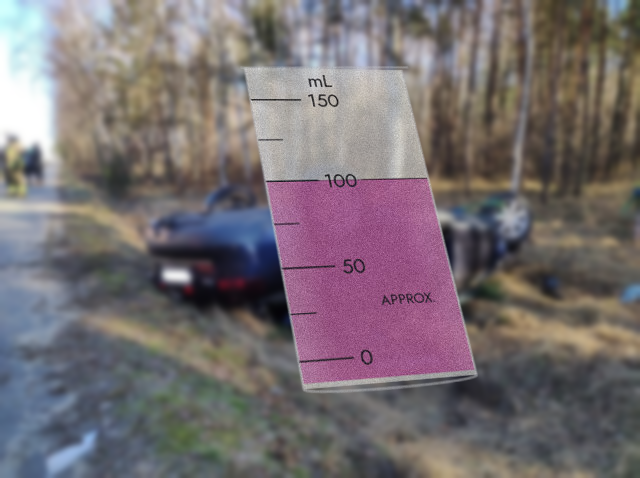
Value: 100 mL
